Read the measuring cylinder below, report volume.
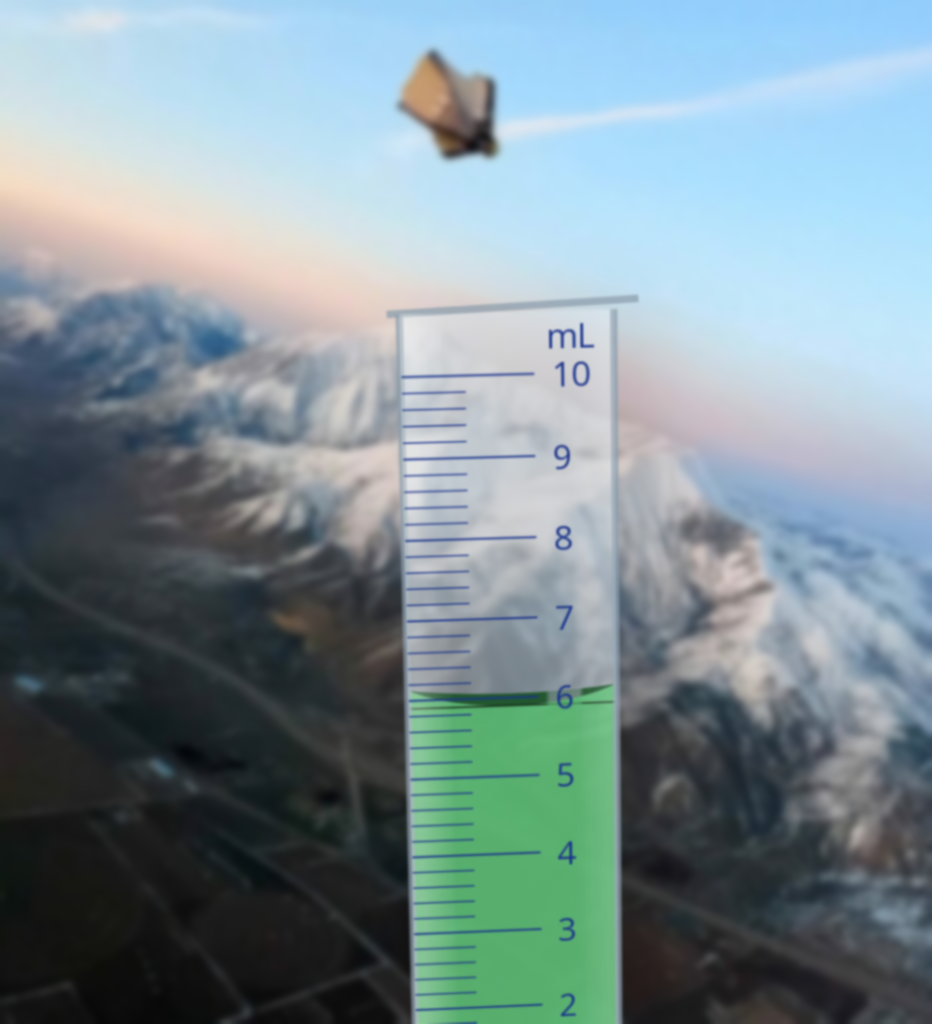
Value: 5.9 mL
